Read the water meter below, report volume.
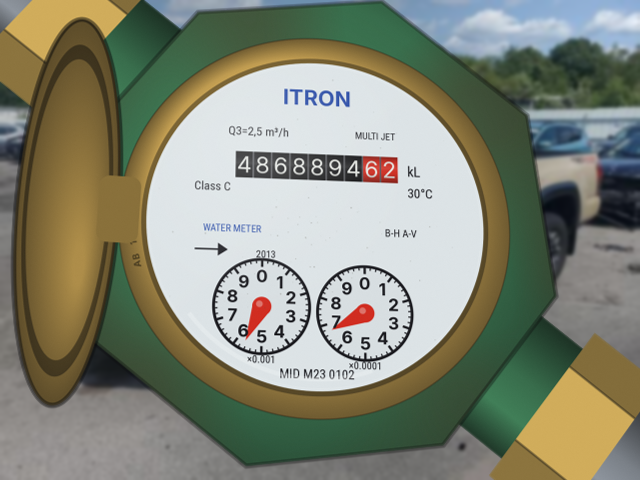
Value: 4868894.6256 kL
